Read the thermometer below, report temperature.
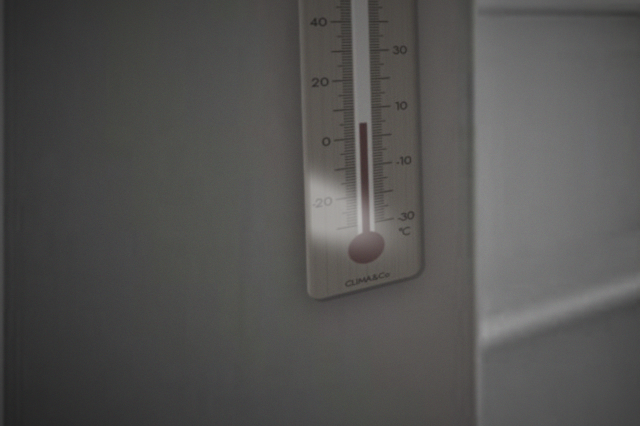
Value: 5 °C
